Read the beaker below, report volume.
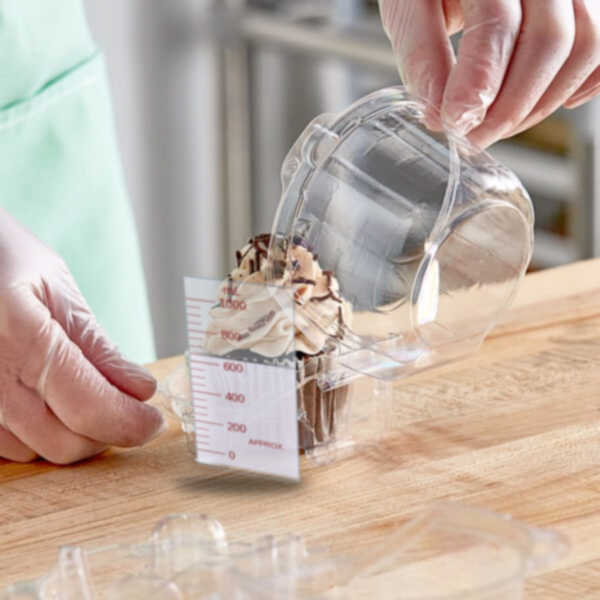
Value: 650 mL
